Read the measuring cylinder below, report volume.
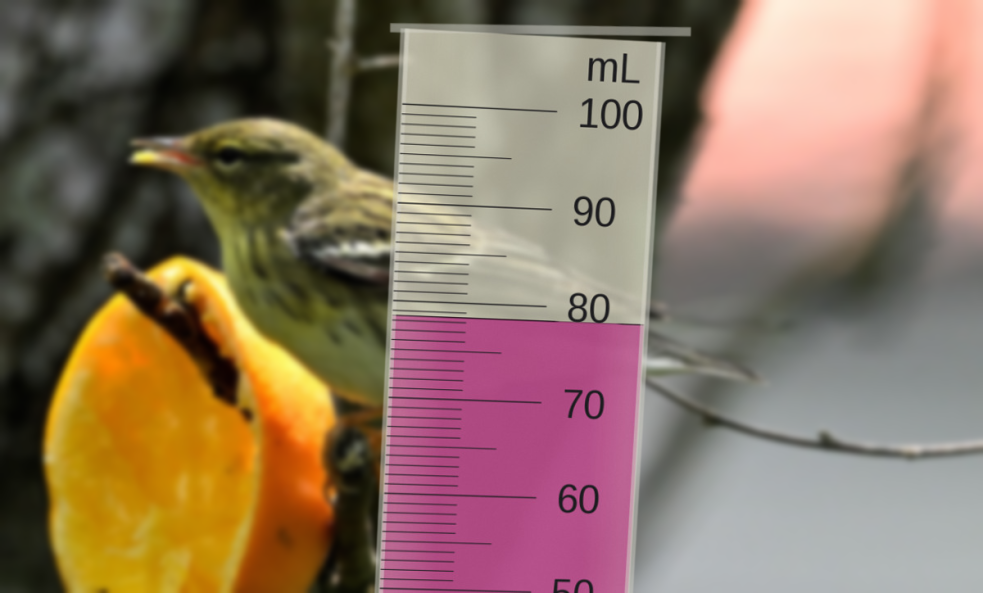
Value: 78.5 mL
